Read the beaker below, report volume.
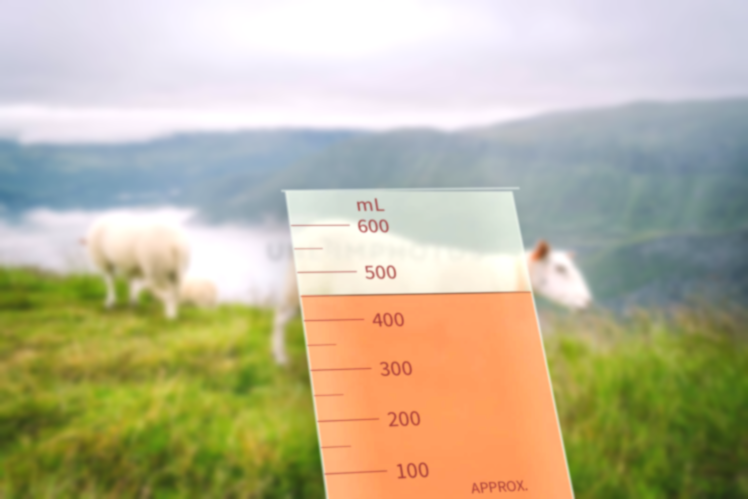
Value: 450 mL
